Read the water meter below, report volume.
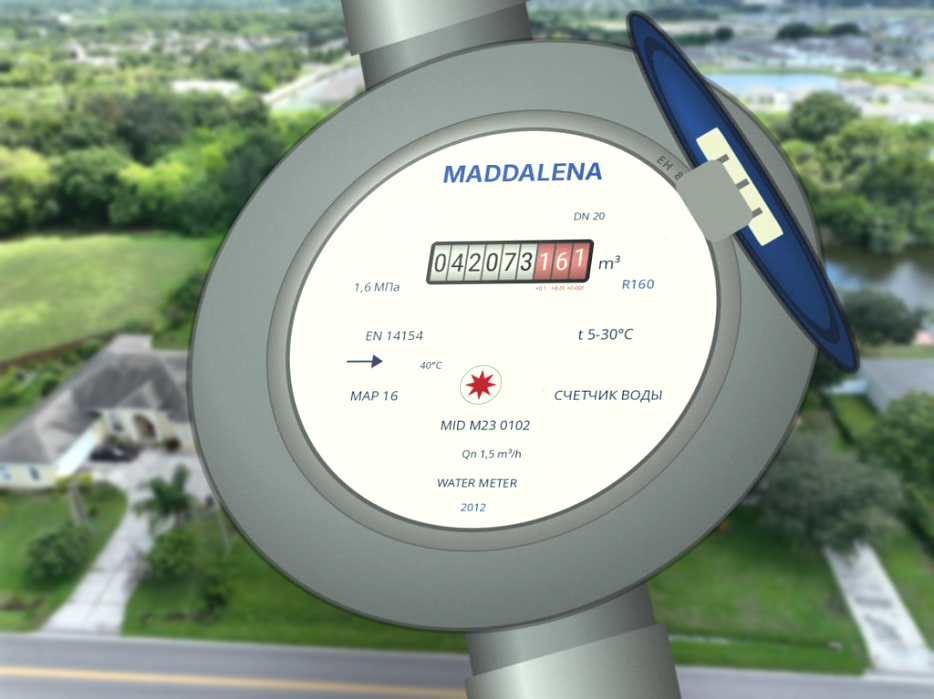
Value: 42073.161 m³
